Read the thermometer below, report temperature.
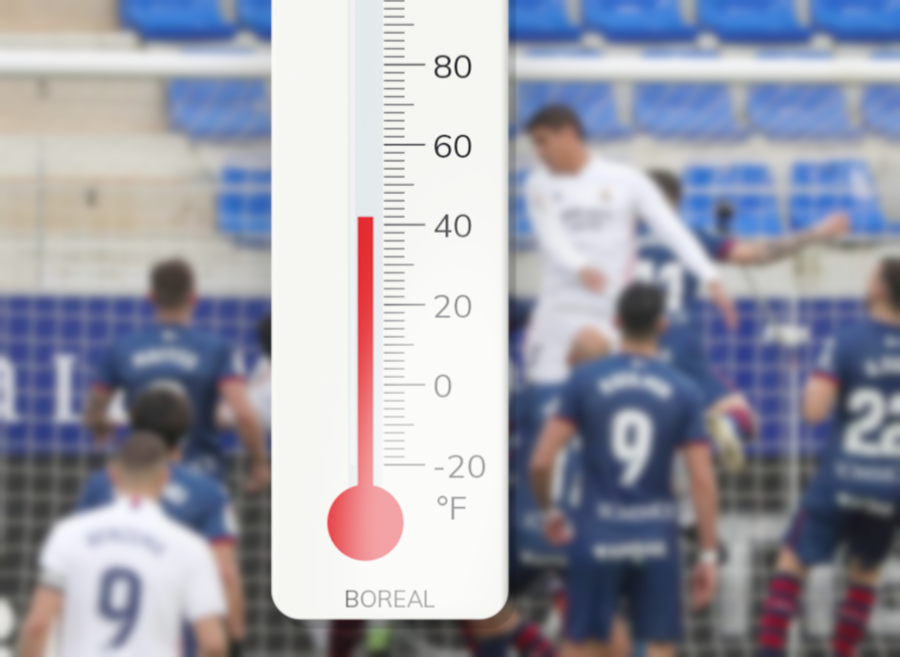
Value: 42 °F
